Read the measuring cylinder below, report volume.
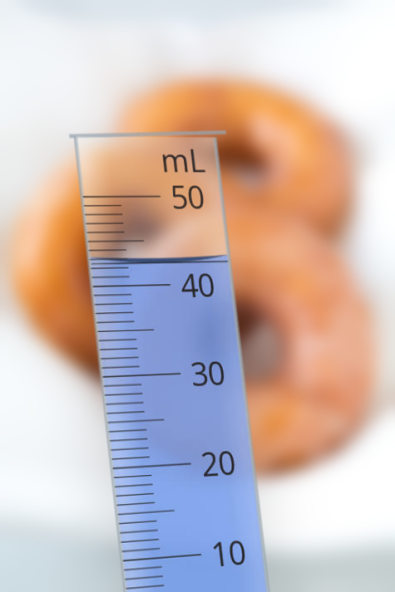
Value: 42.5 mL
